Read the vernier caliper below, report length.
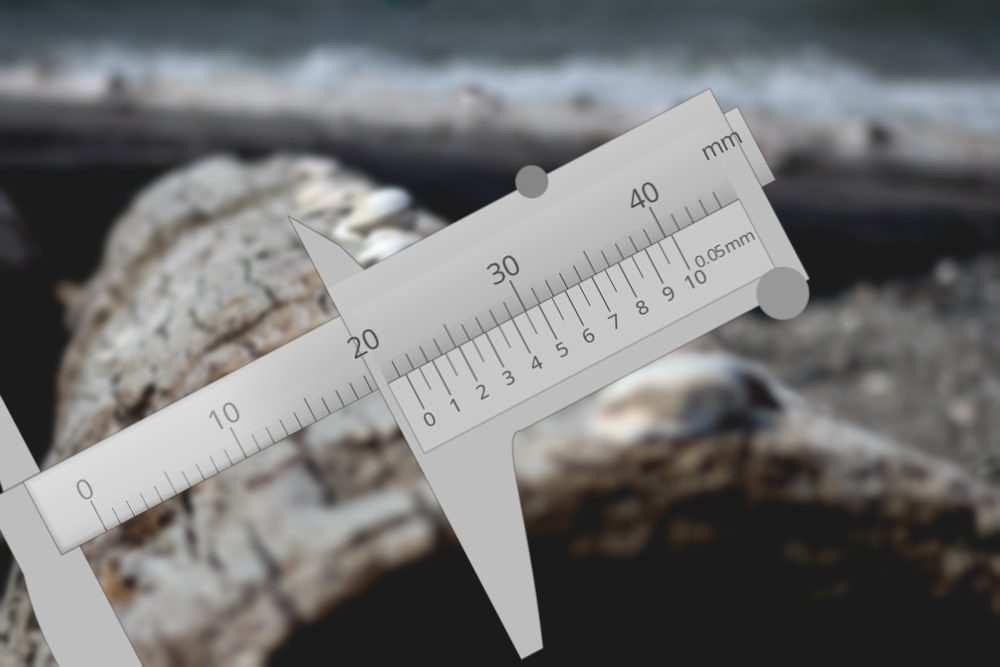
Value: 21.4 mm
